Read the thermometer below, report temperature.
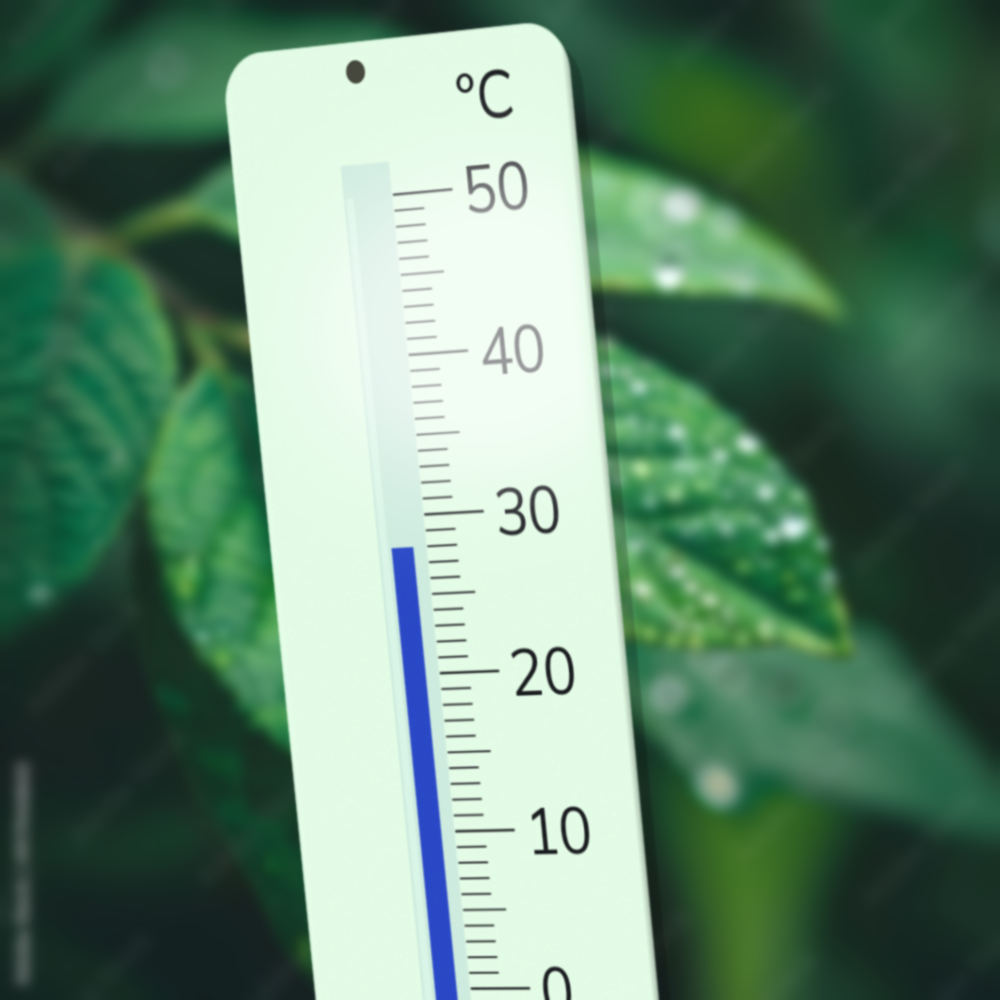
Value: 28 °C
